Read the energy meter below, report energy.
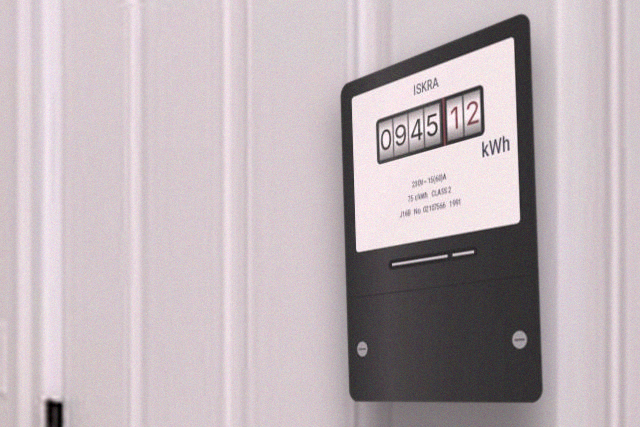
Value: 945.12 kWh
